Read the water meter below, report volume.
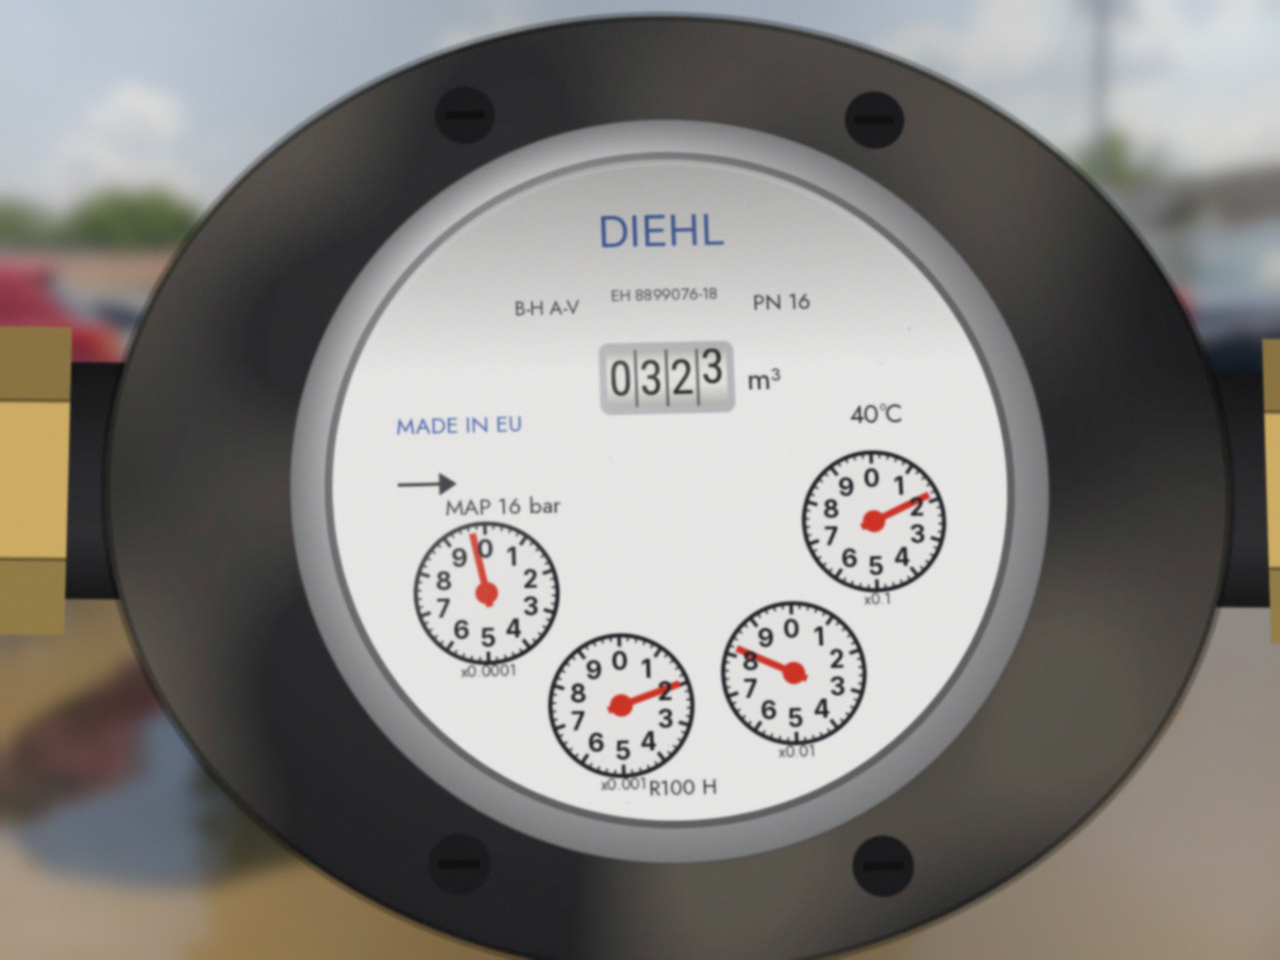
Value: 323.1819 m³
